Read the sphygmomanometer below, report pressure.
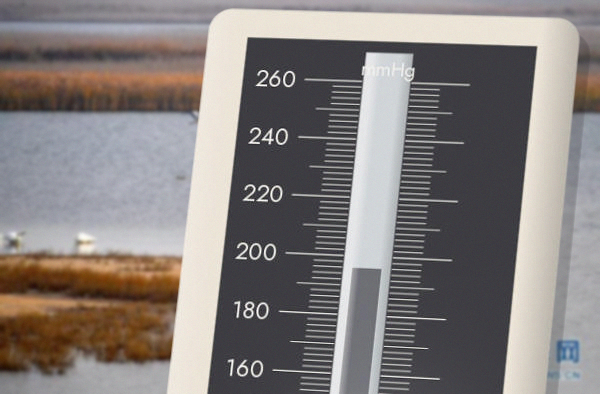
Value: 196 mmHg
